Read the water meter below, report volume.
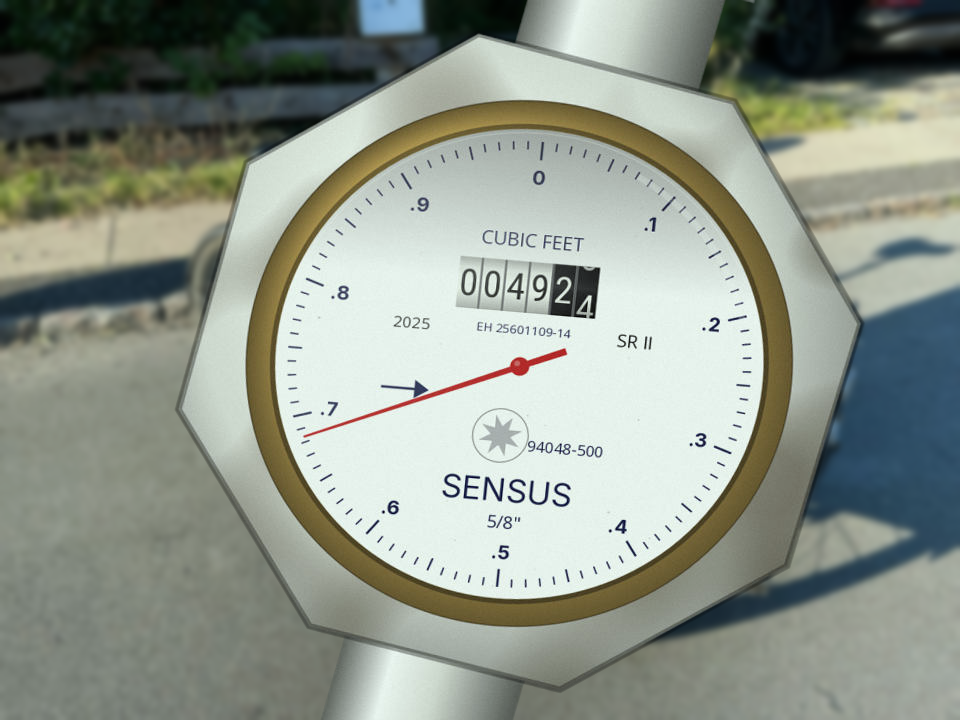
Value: 4923.68 ft³
